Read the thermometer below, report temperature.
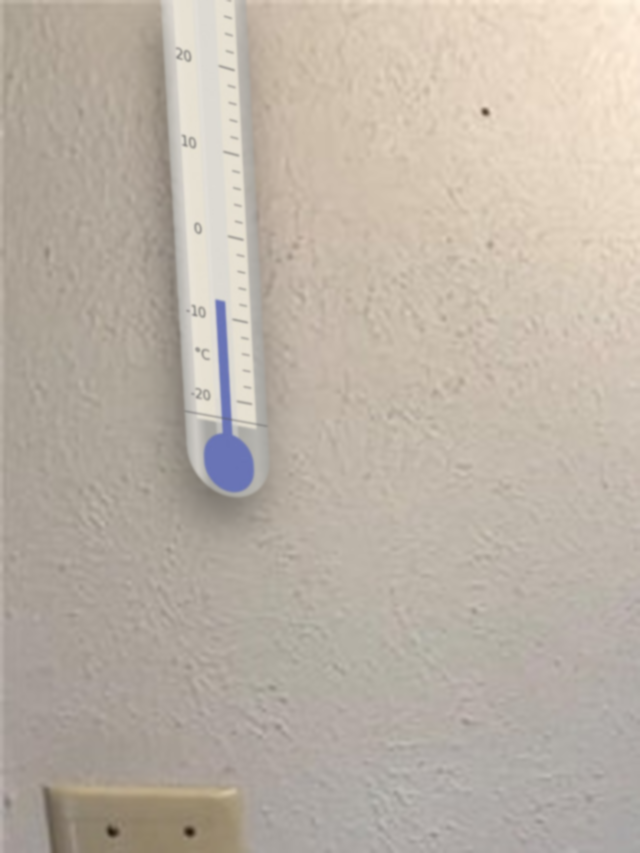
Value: -8 °C
